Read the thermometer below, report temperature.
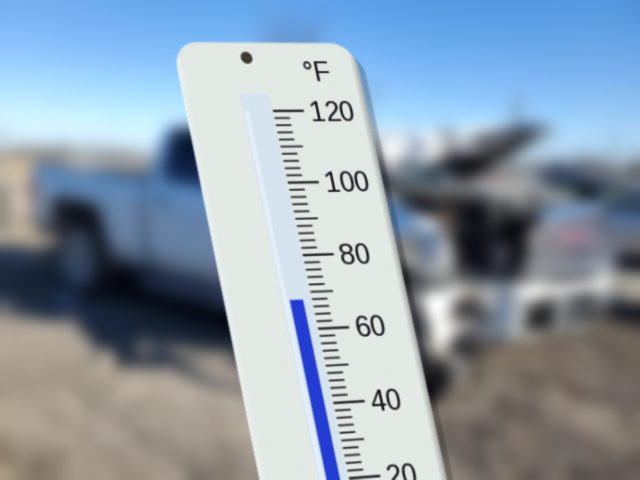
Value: 68 °F
